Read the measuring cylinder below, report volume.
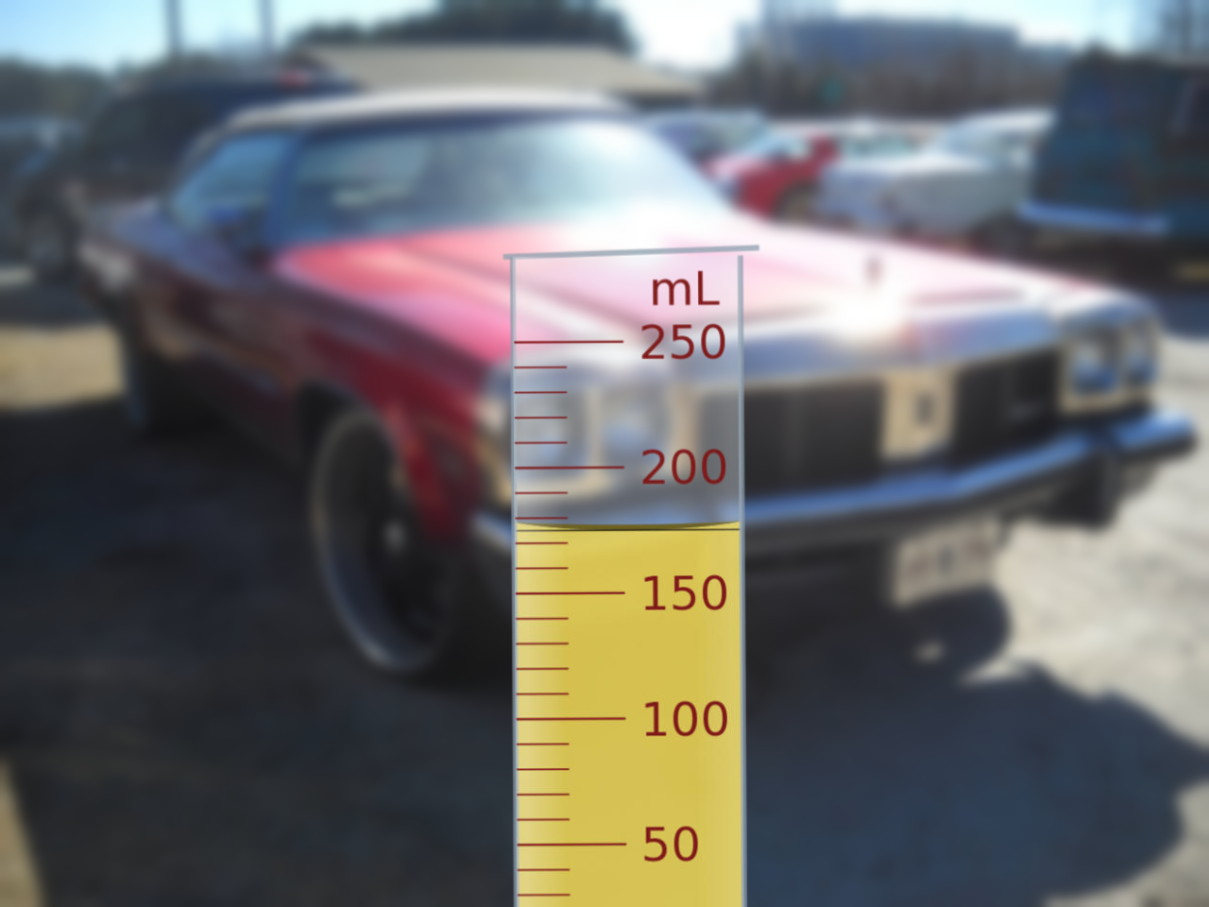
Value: 175 mL
